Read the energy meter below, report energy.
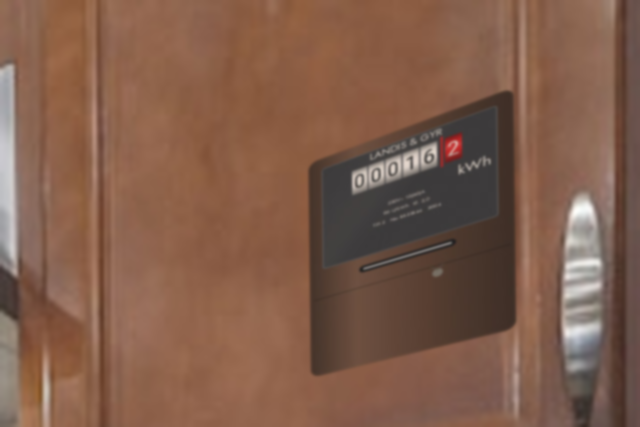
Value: 16.2 kWh
